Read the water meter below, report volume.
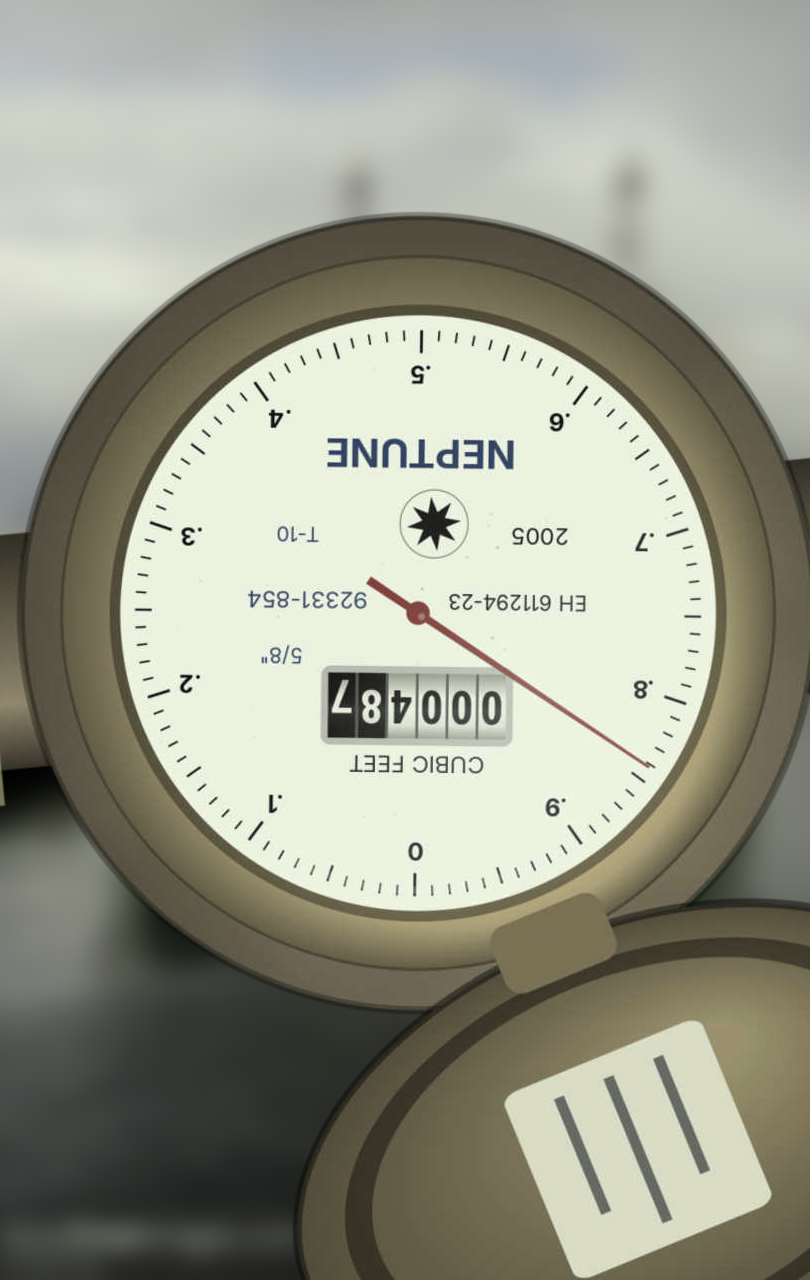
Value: 486.84 ft³
